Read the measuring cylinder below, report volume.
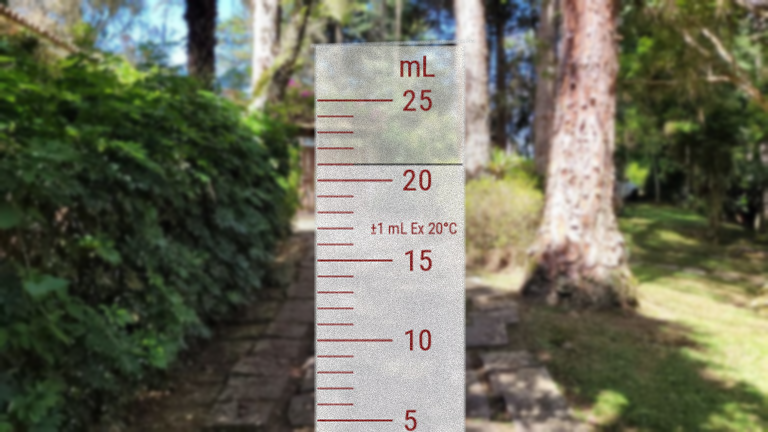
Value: 21 mL
